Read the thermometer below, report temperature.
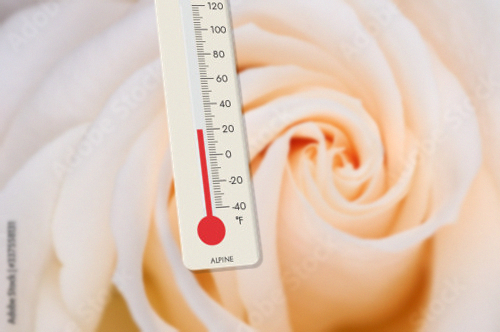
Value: 20 °F
